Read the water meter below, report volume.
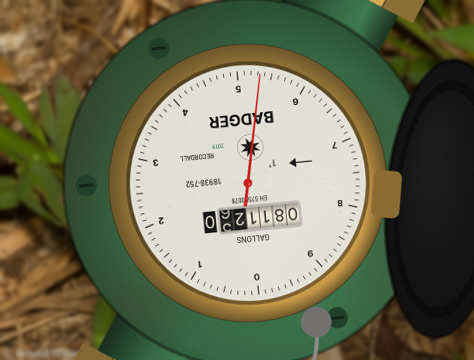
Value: 811255.3 gal
